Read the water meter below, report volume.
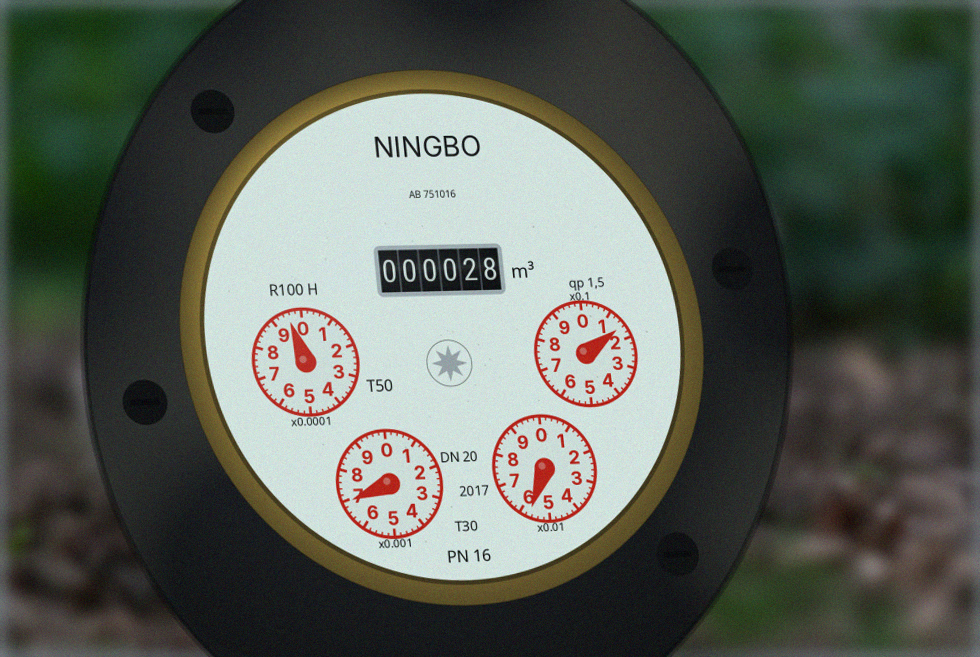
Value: 28.1569 m³
